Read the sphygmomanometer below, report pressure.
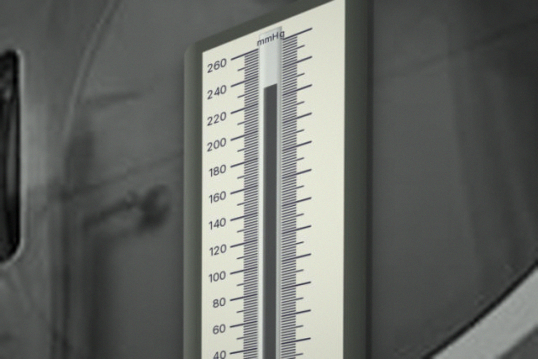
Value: 230 mmHg
